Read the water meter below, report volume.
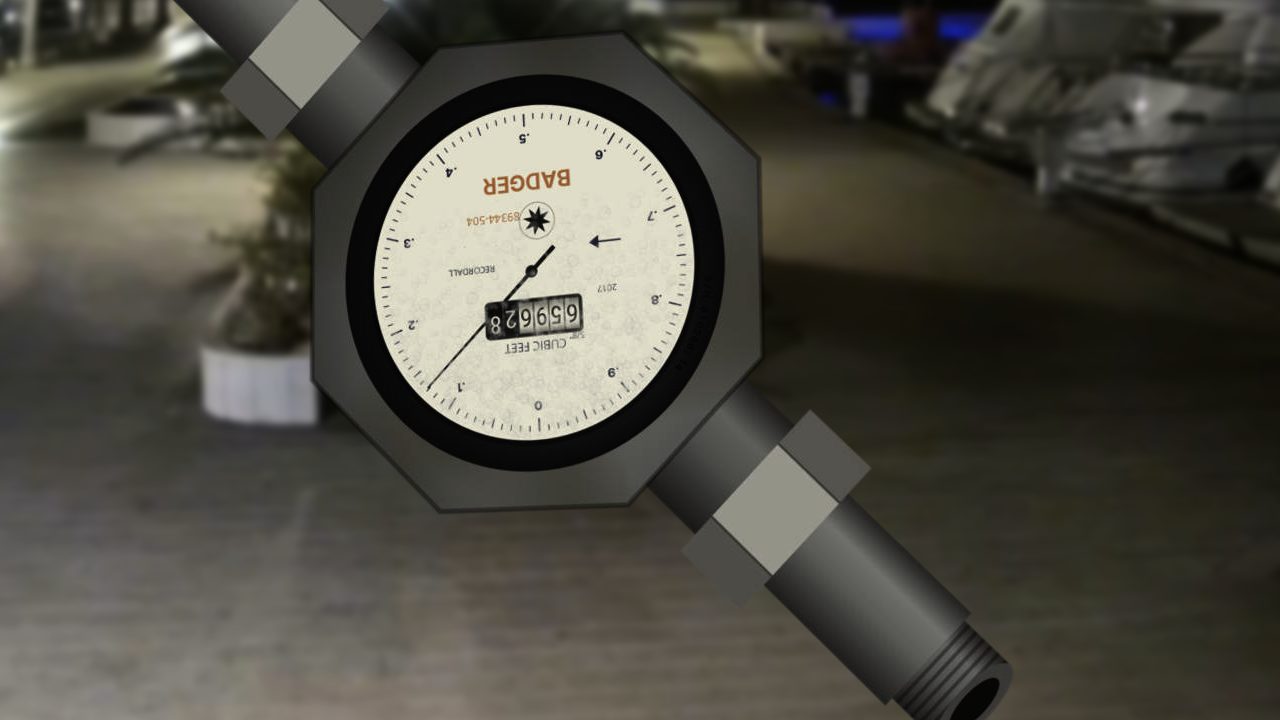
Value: 659628.13 ft³
